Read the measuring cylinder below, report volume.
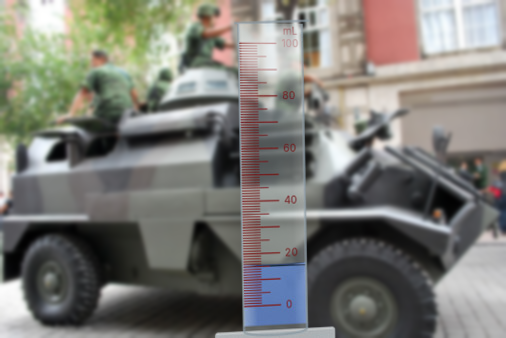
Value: 15 mL
